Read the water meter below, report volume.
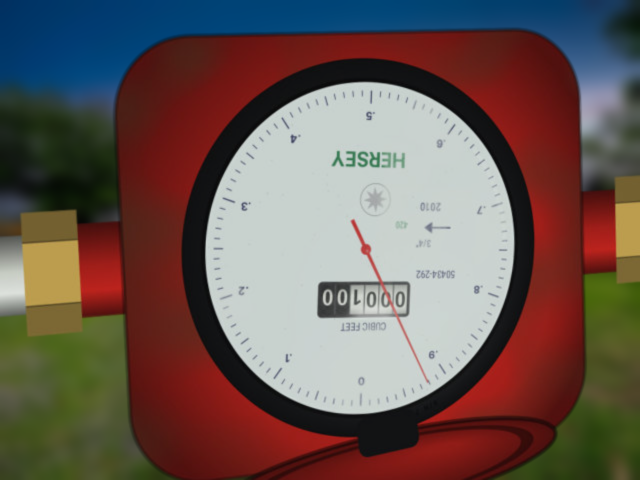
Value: 99.92 ft³
